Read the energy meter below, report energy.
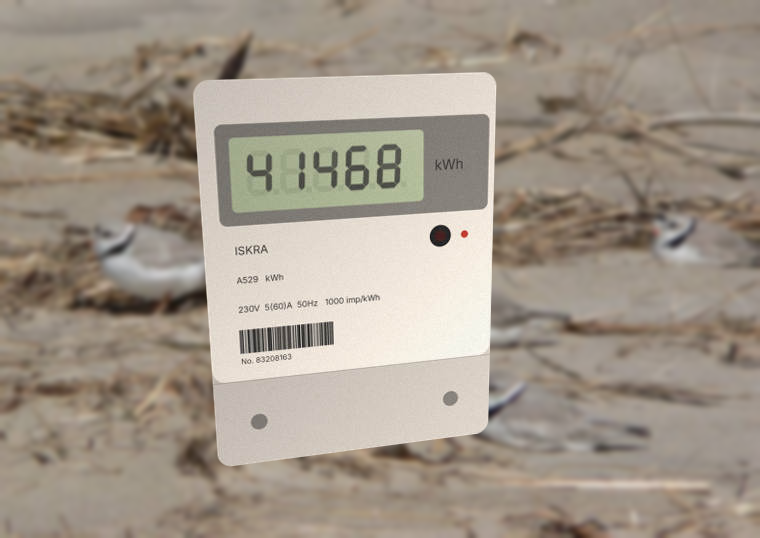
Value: 41468 kWh
